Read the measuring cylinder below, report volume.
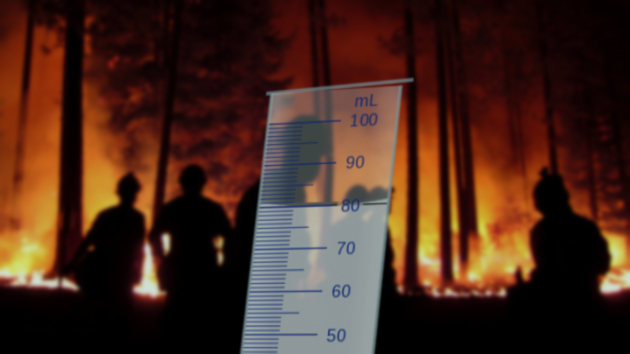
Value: 80 mL
